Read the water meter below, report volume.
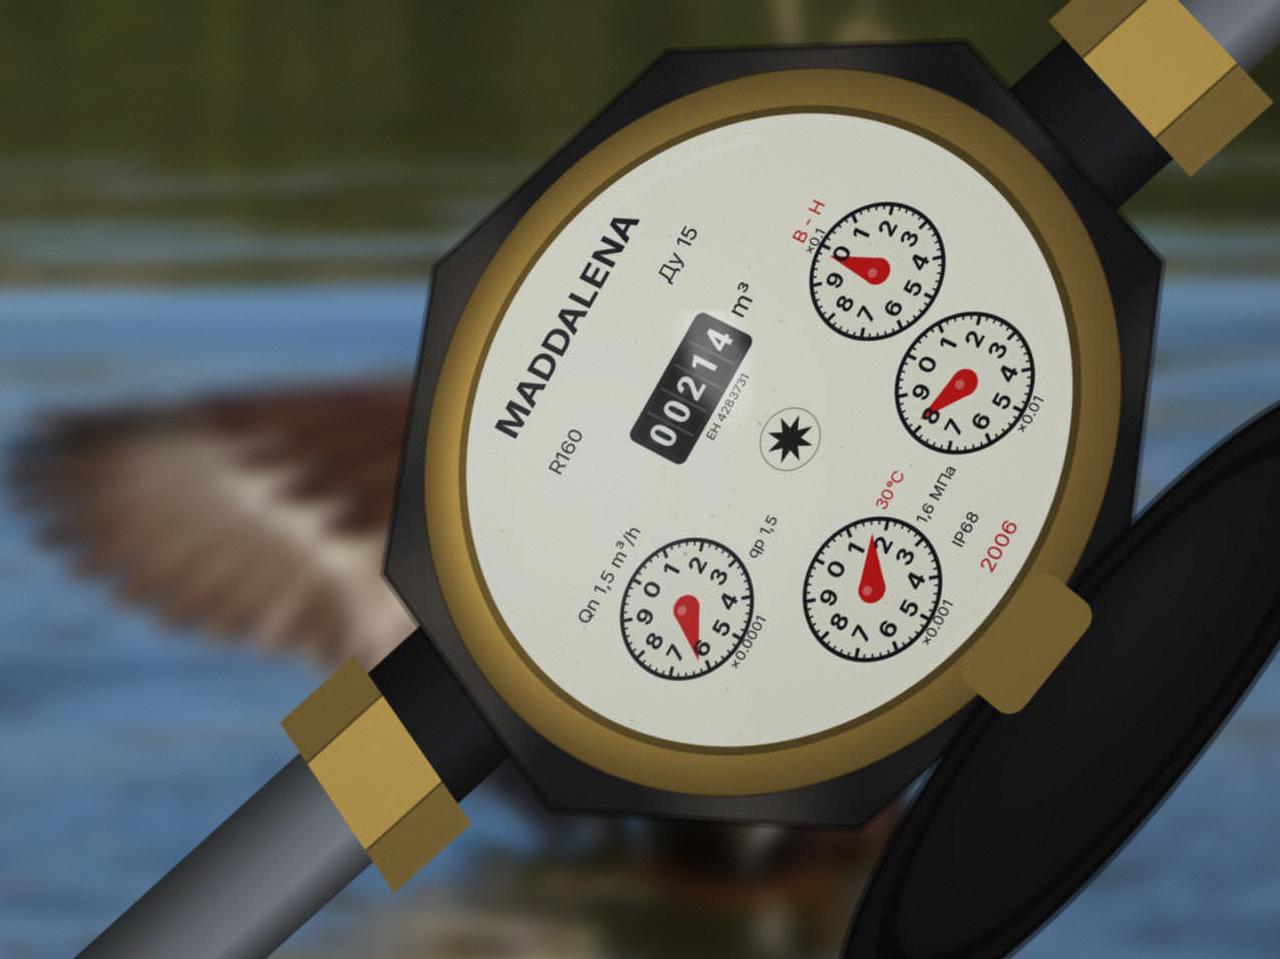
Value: 213.9816 m³
